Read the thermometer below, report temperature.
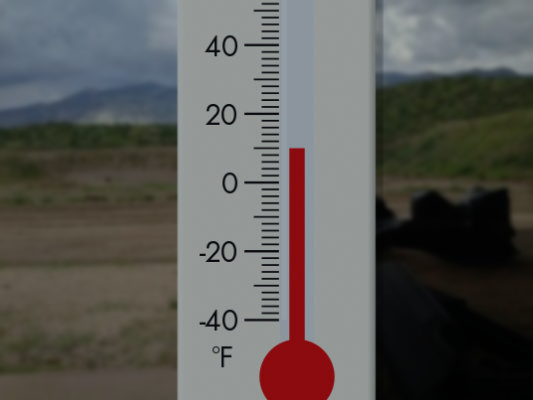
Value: 10 °F
